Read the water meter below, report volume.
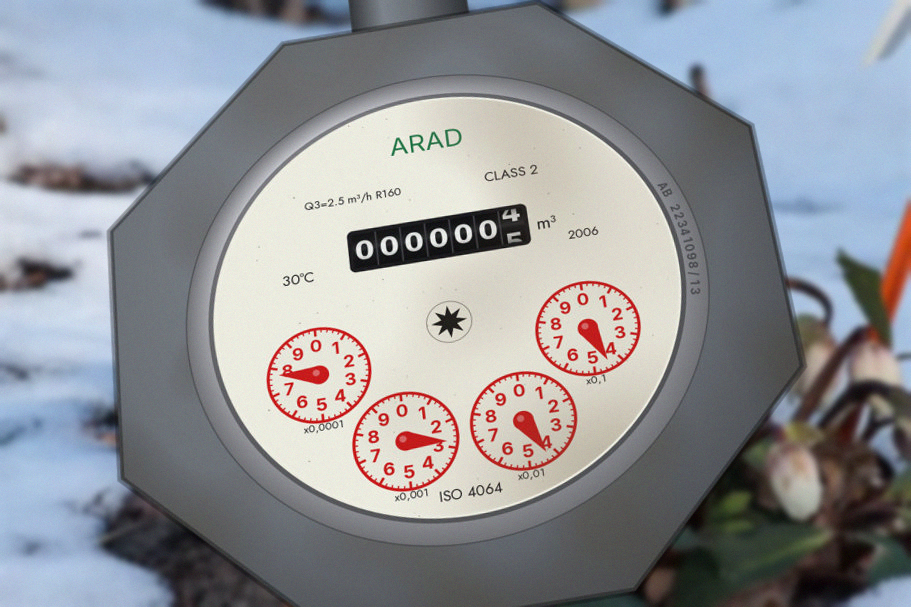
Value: 4.4427 m³
